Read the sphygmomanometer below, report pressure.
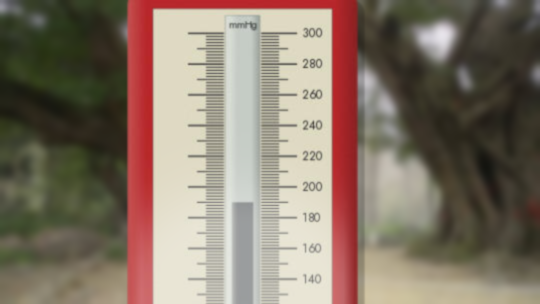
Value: 190 mmHg
